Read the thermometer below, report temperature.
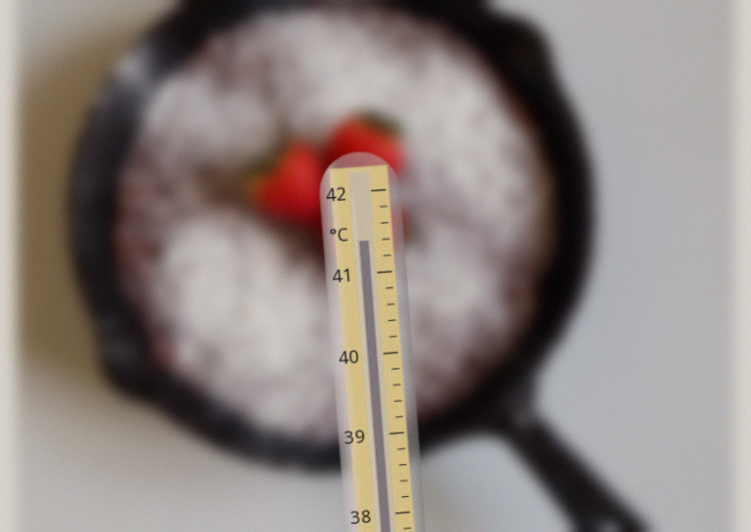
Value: 41.4 °C
